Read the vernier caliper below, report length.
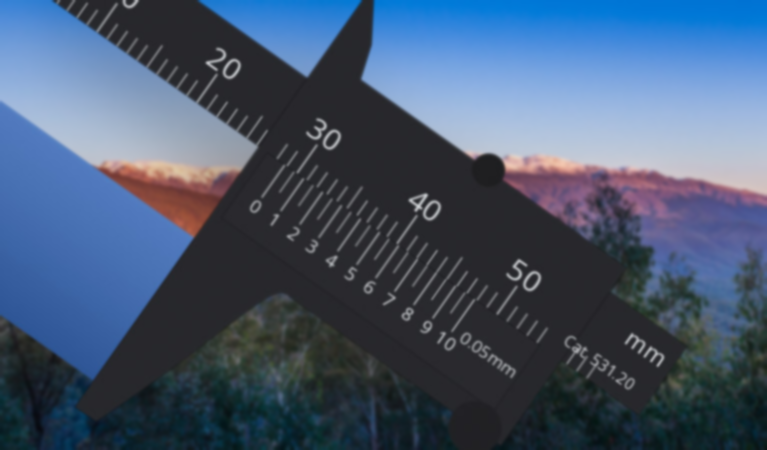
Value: 28.8 mm
